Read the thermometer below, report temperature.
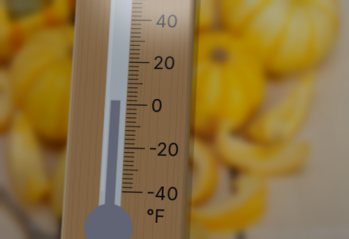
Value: 2 °F
